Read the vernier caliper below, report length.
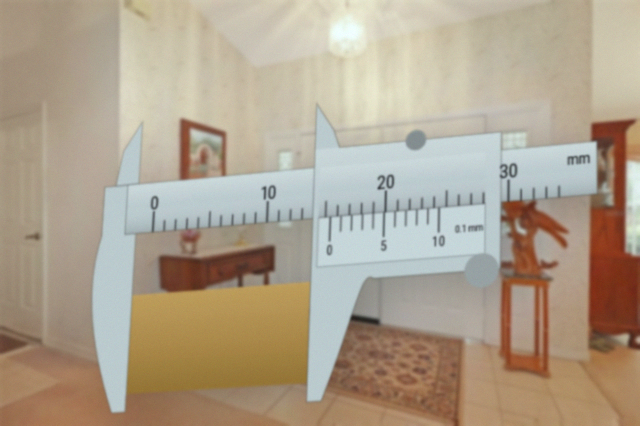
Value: 15.4 mm
